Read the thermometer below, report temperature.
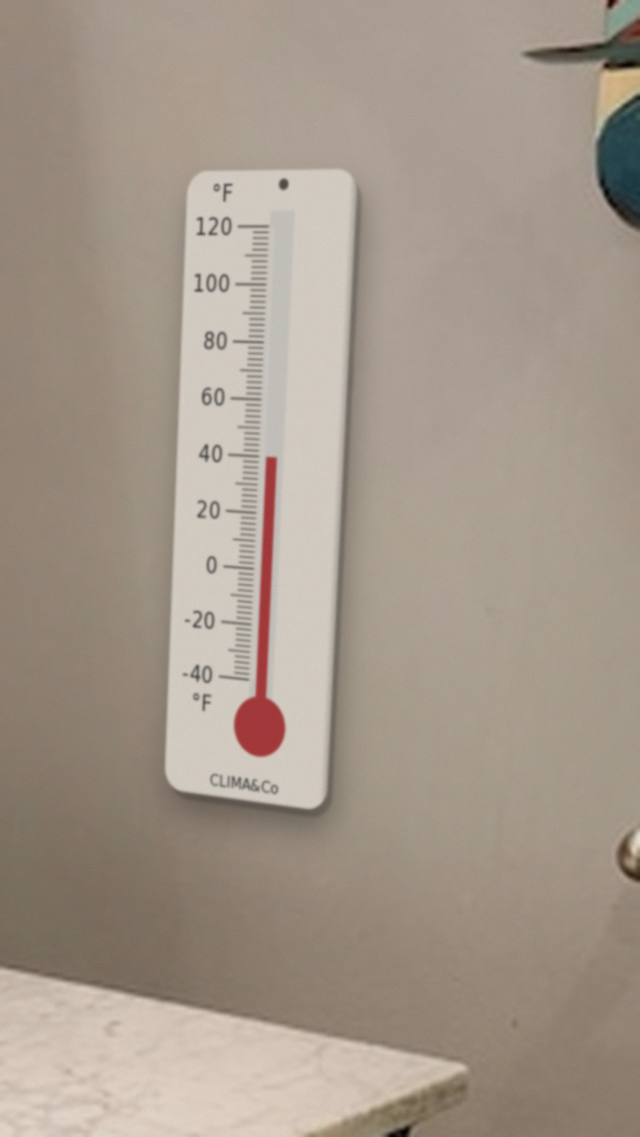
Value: 40 °F
